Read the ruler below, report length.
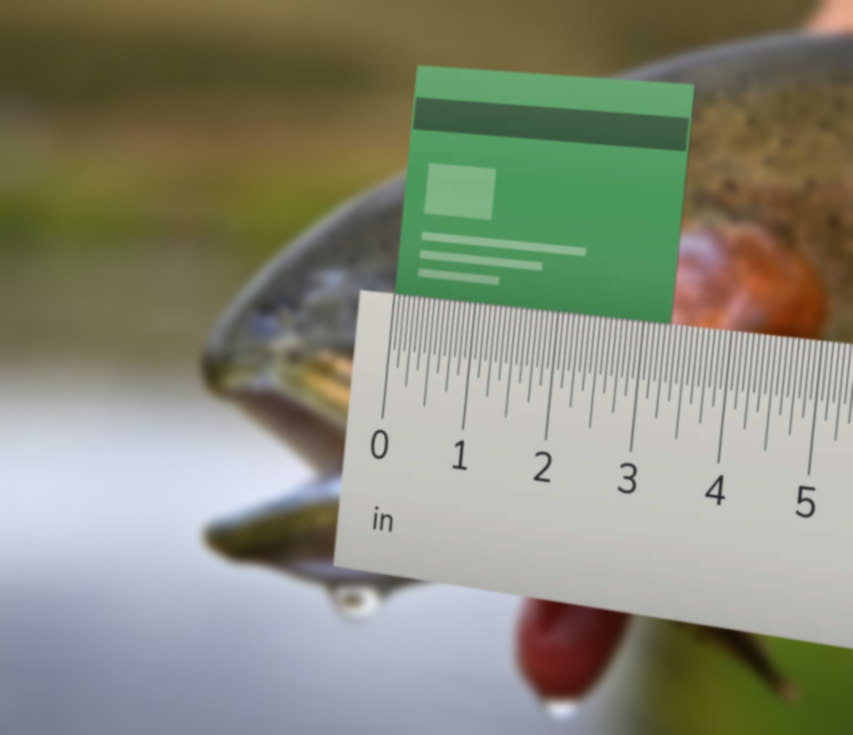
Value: 3.3125 in
